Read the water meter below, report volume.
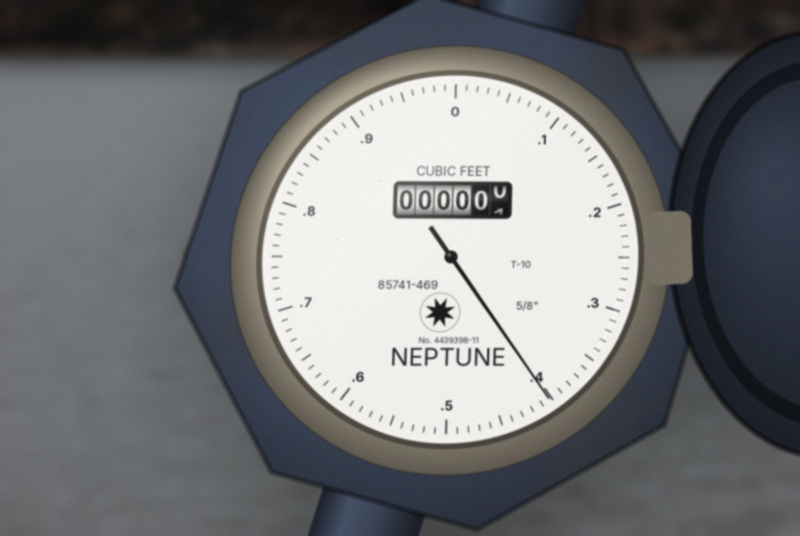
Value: 0.40 ft³
